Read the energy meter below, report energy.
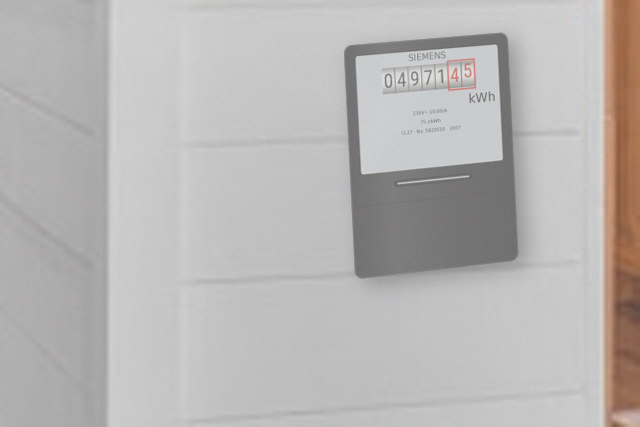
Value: 4971.45 kWh
